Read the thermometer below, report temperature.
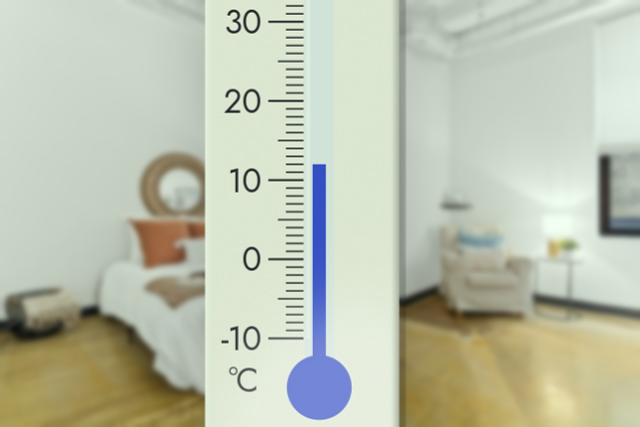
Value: 12 °C
